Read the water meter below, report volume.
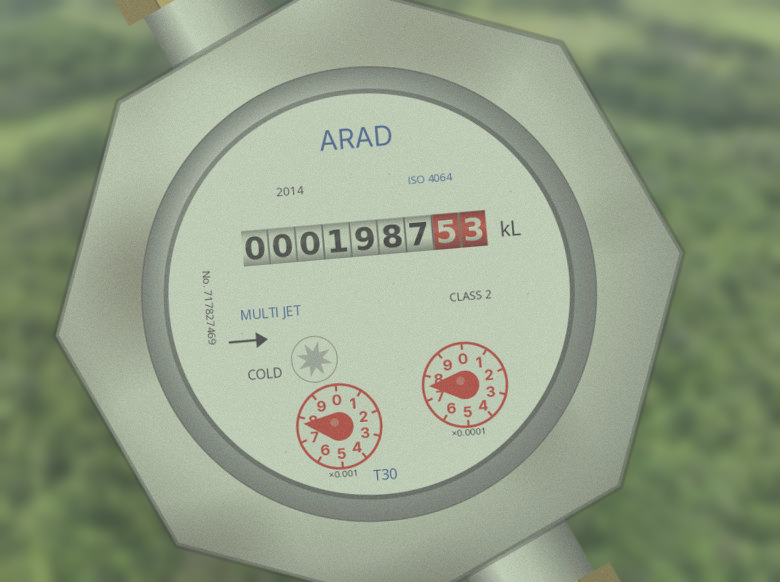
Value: 1987.5377 kL
